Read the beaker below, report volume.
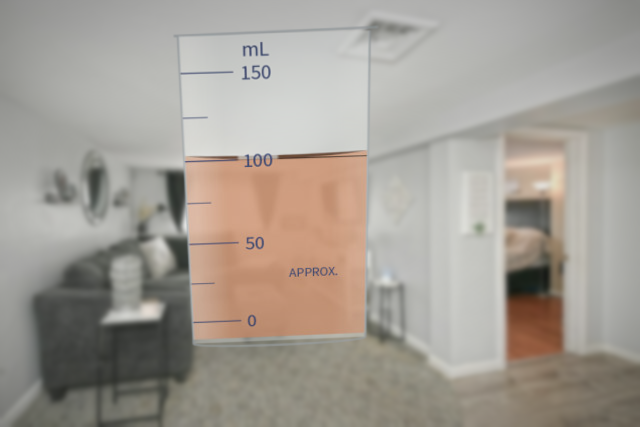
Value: 100 mL
